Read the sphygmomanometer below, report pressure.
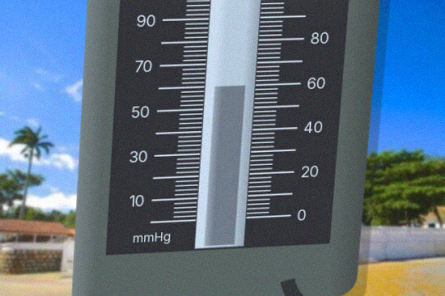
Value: 60 mmHg
